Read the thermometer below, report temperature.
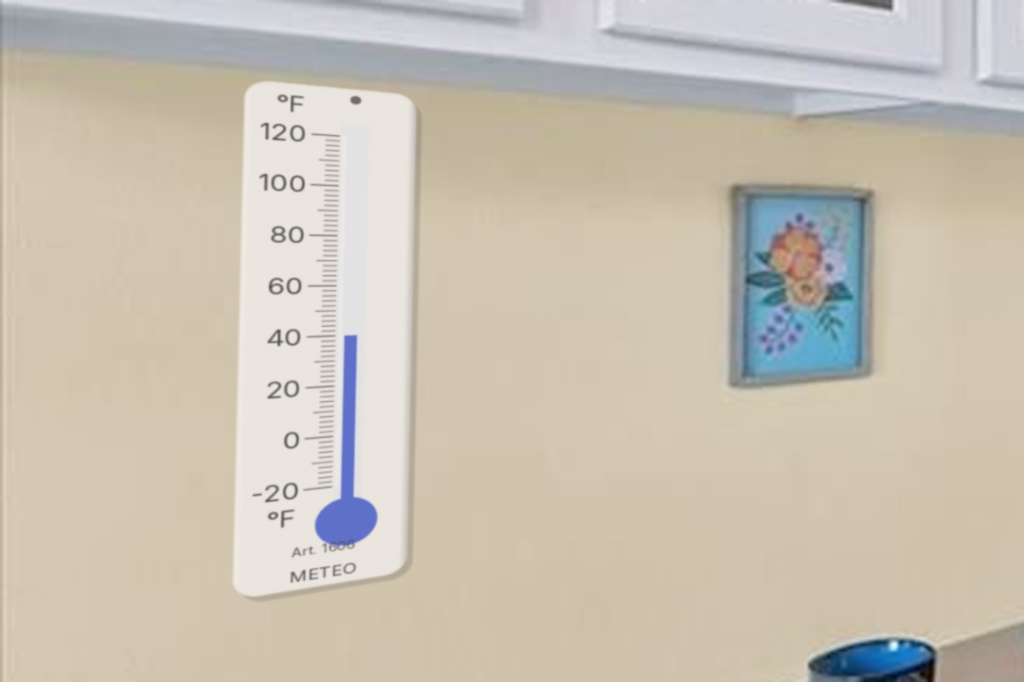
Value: 40 °F
